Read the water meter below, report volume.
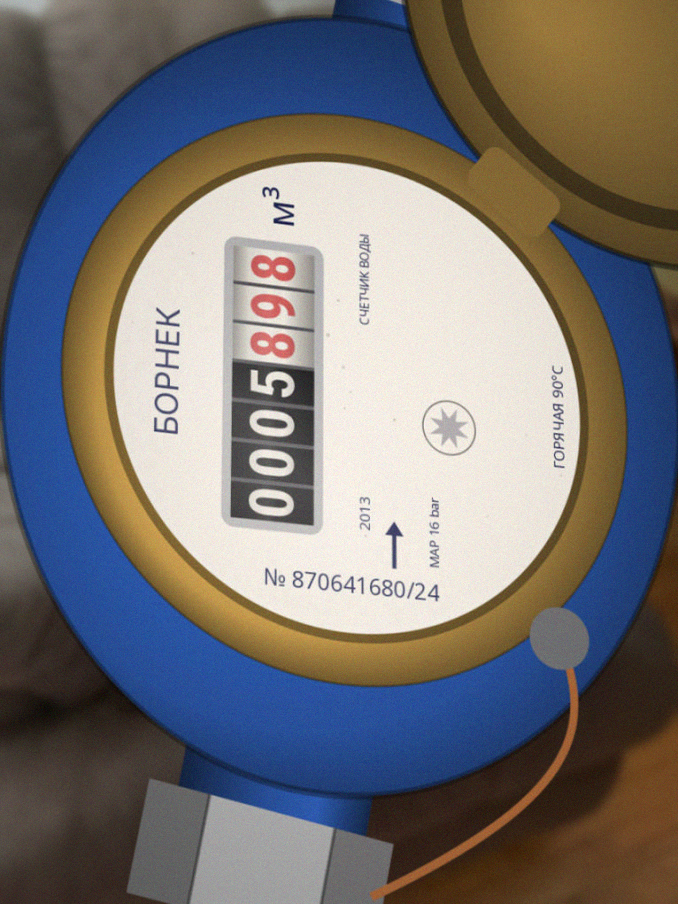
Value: 5.898 m³
